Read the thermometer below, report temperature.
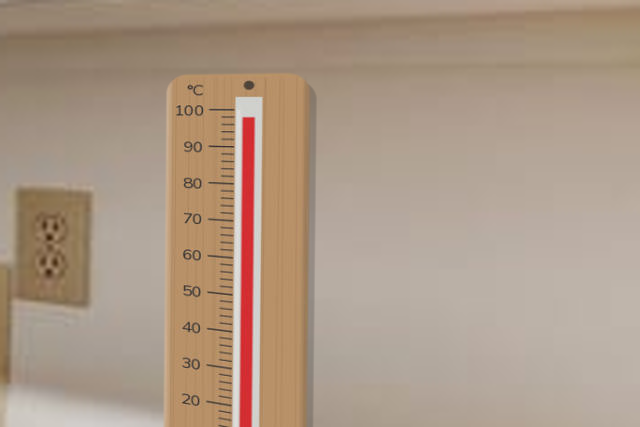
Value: 98 °C
